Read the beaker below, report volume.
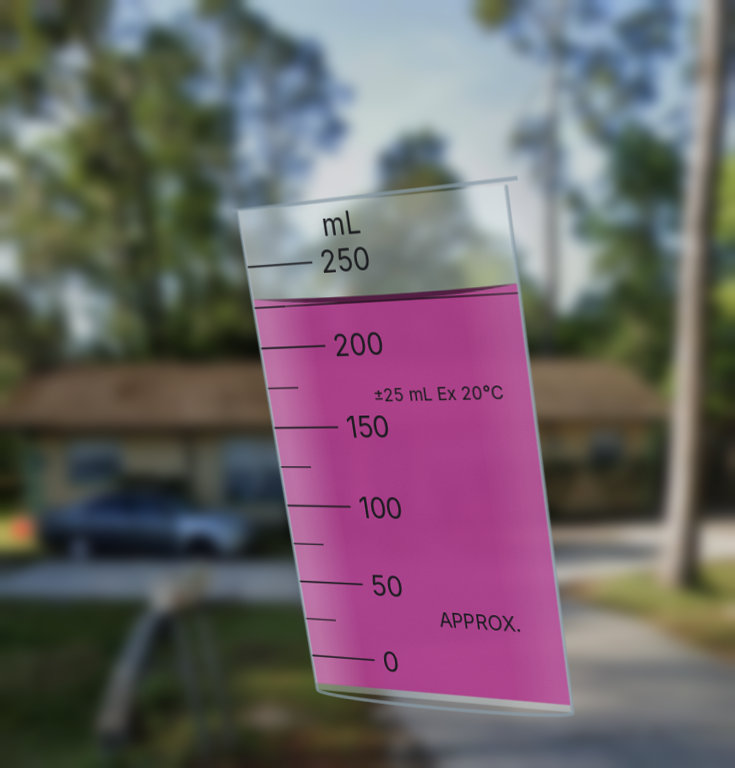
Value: 225 mL
